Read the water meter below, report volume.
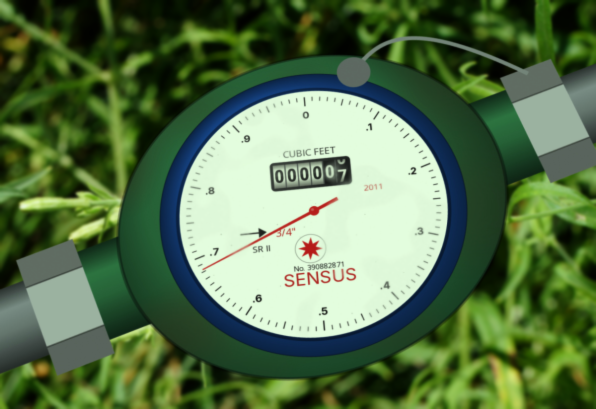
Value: 6.68 ft³
